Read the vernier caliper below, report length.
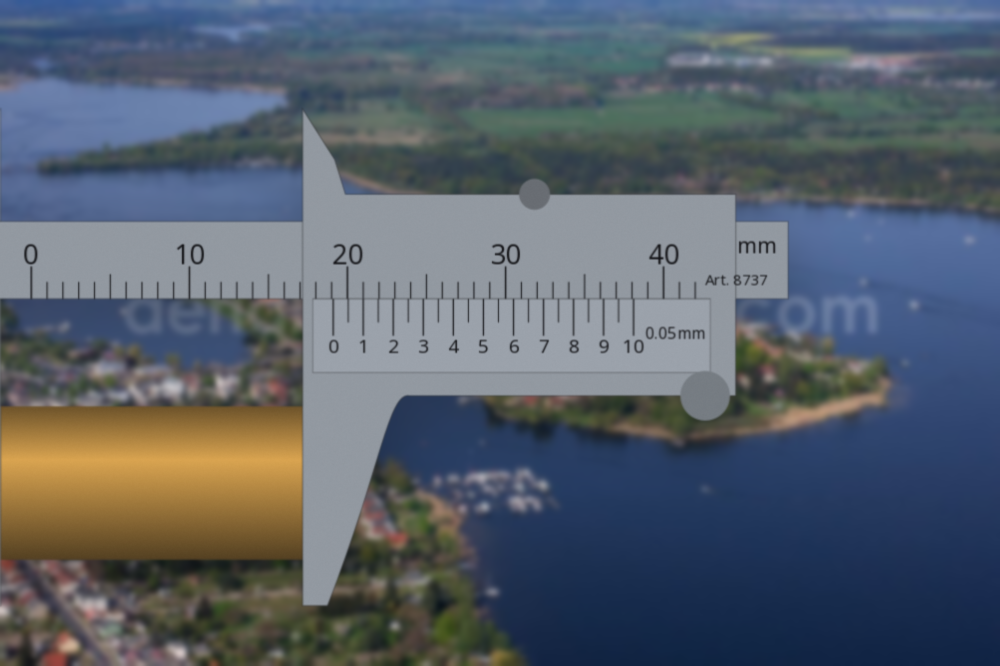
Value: 19.1 mm
